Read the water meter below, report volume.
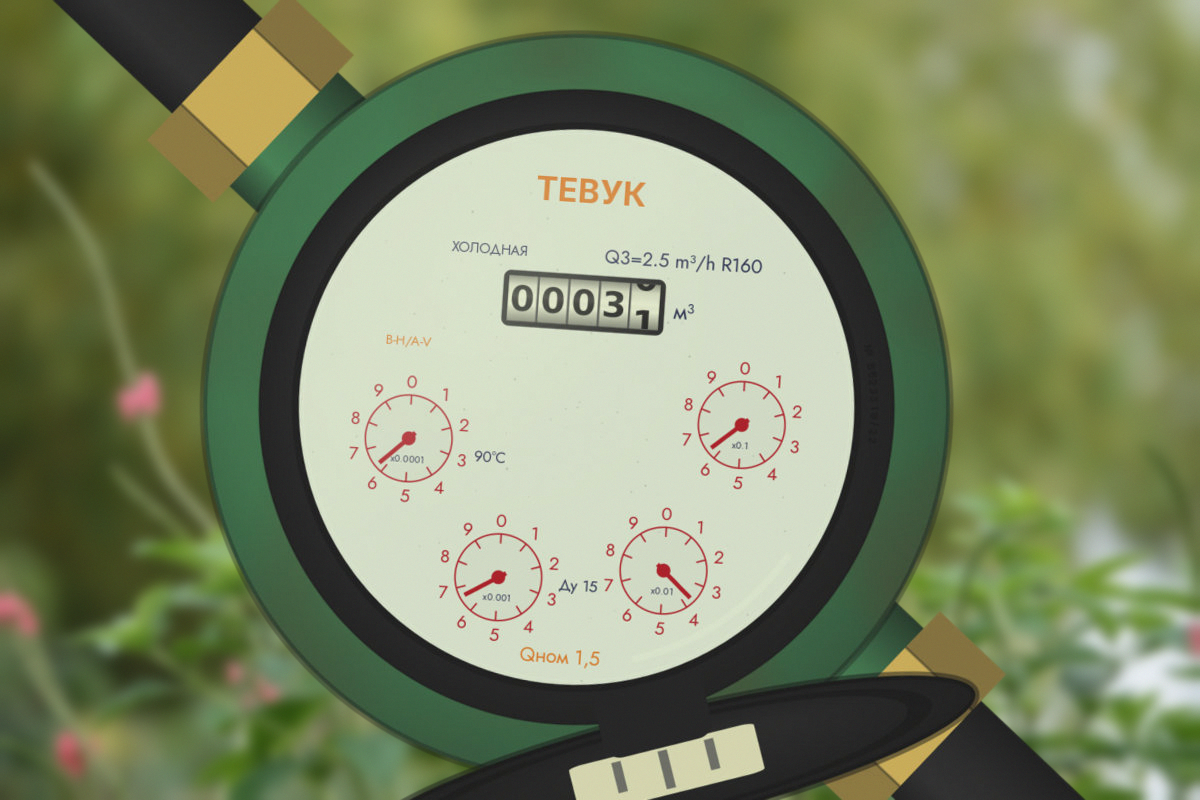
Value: 30.6366 m³
